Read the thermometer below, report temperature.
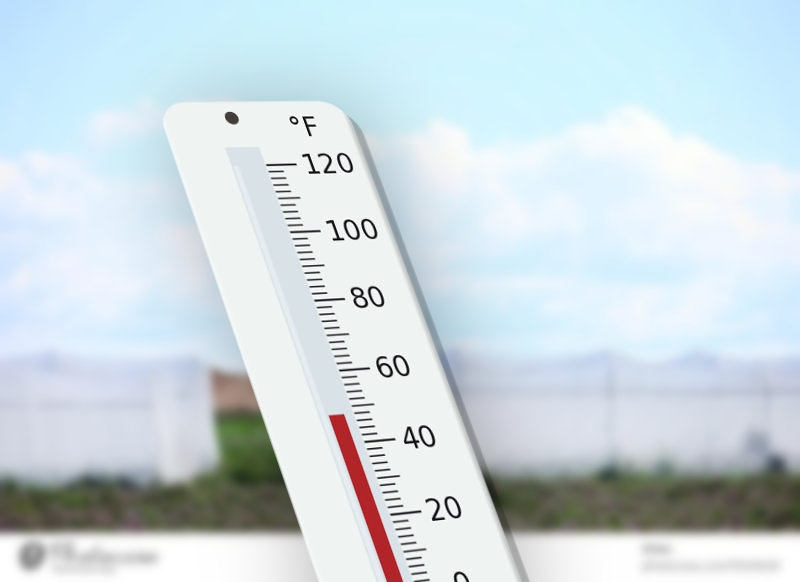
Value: 48 °F
